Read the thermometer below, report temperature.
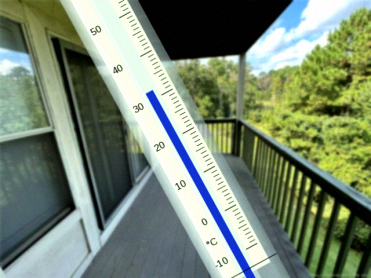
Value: 32 °C
